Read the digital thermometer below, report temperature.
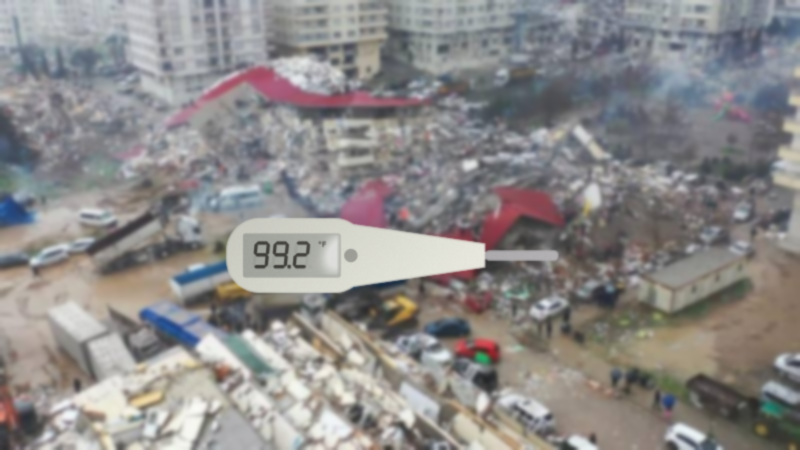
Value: 99.2 °F
